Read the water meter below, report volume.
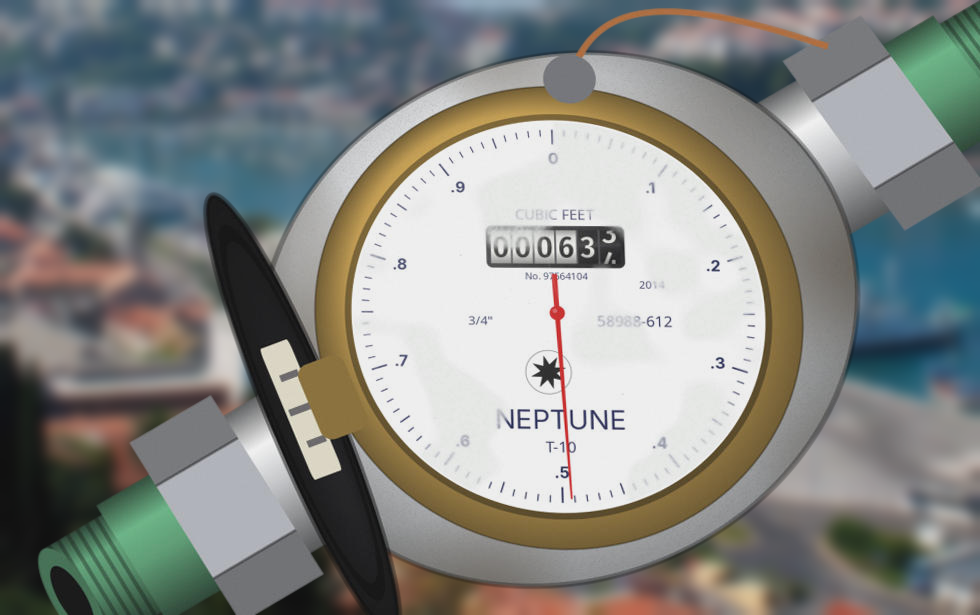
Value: 633.49 ft³
